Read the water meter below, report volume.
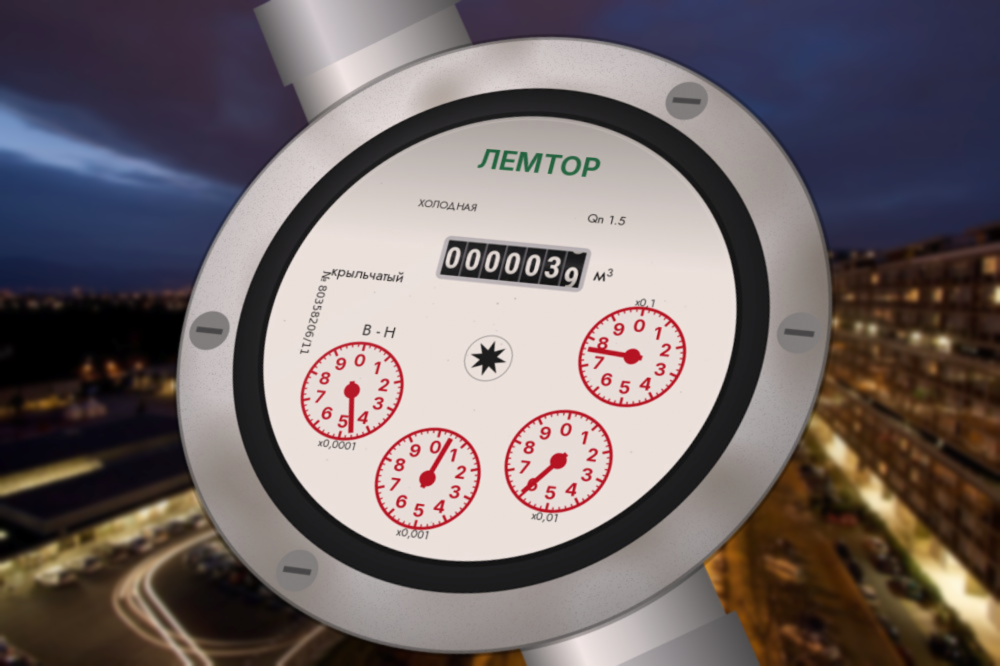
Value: 38.7604 m³
